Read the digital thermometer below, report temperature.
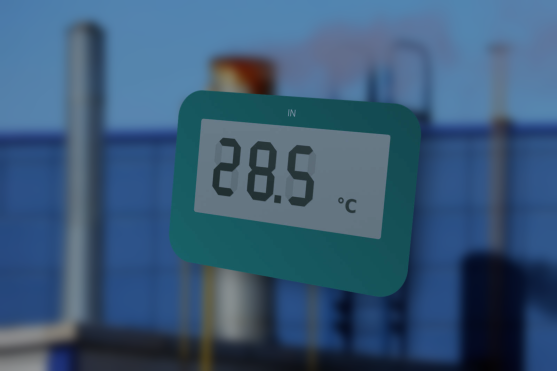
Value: 28.5 °C
